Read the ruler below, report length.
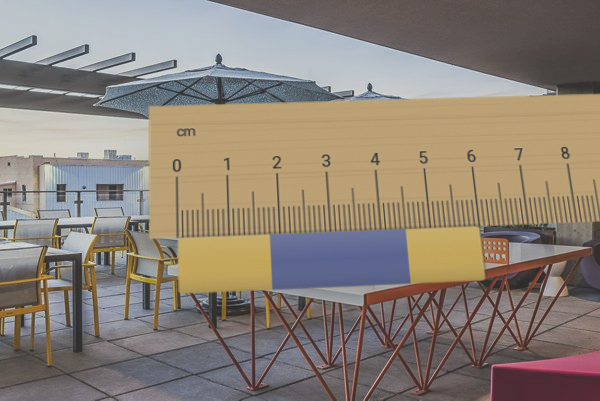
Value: 6 cm
